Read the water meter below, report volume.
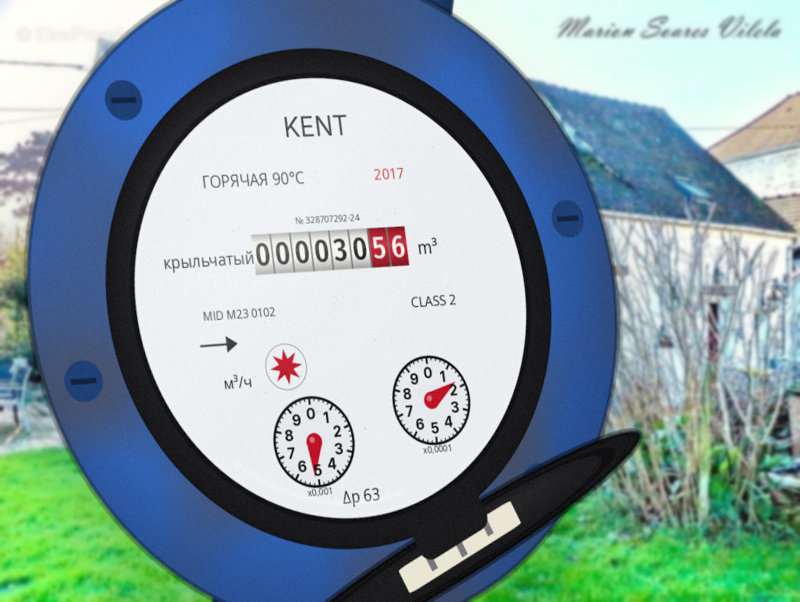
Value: 30.5651 m³
